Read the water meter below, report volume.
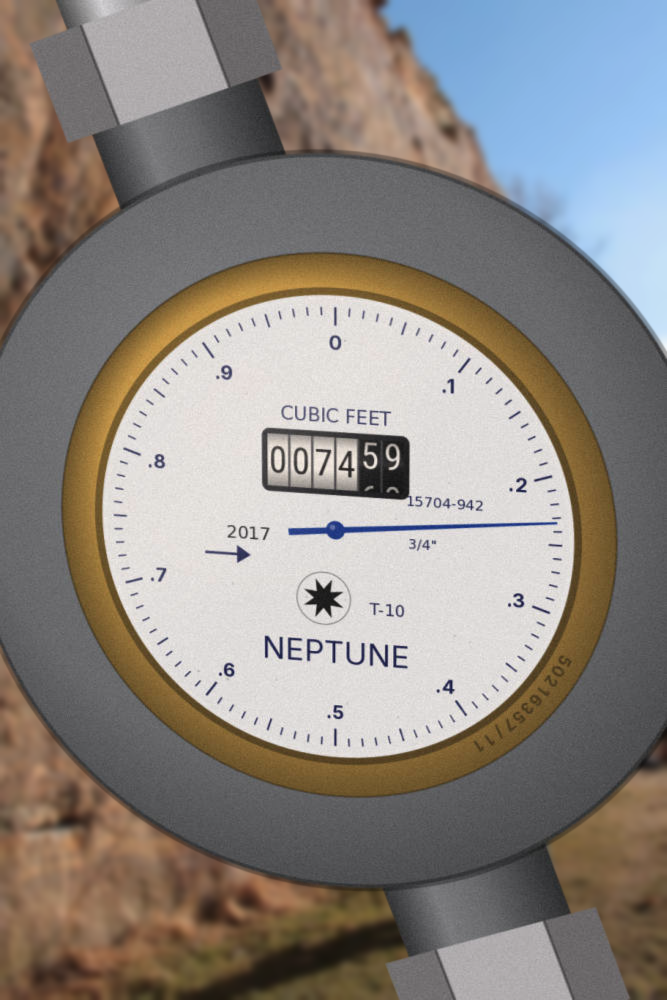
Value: 7459.23 ft³
